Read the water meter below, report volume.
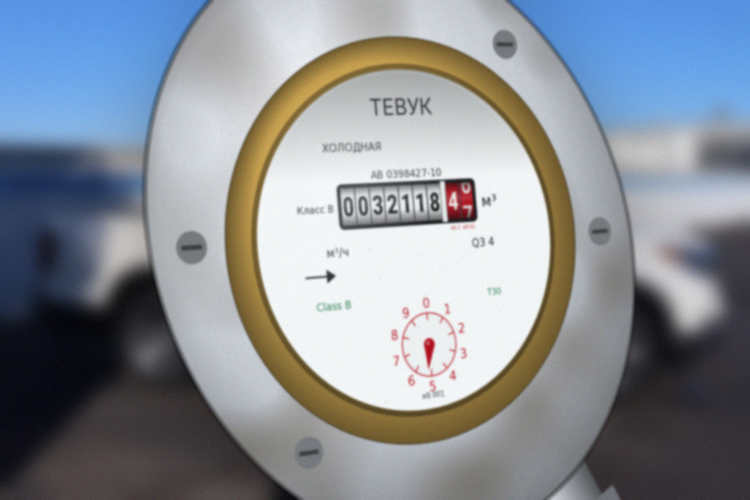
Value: 32118.465 m³
